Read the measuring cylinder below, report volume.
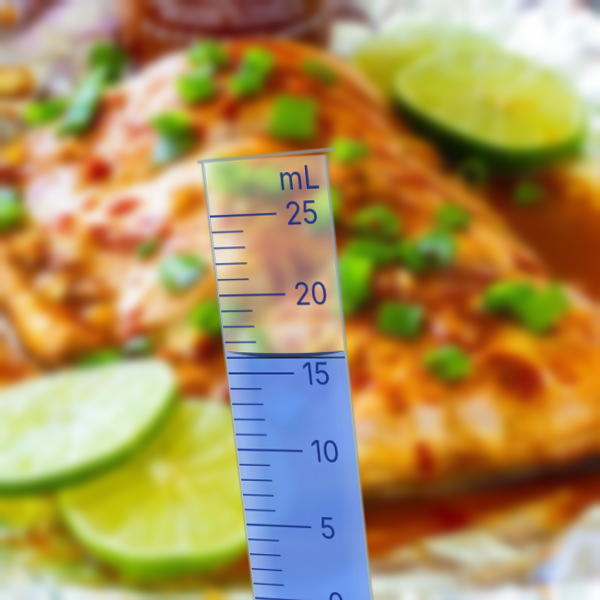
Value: 16 mL
